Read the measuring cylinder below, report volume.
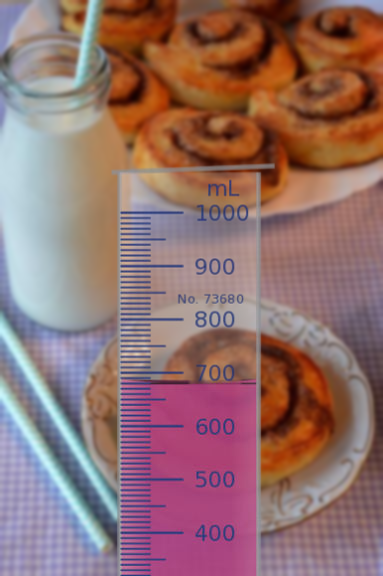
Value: 680 mL
